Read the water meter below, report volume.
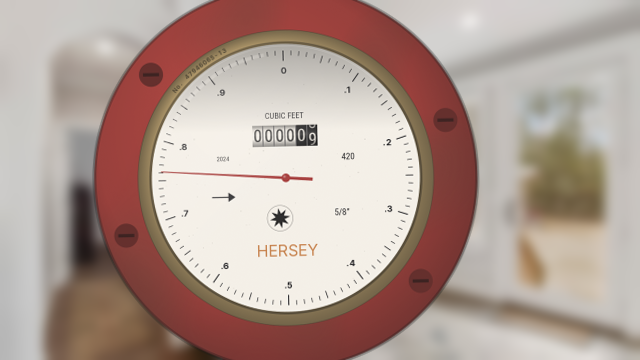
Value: 8.76 ft³
